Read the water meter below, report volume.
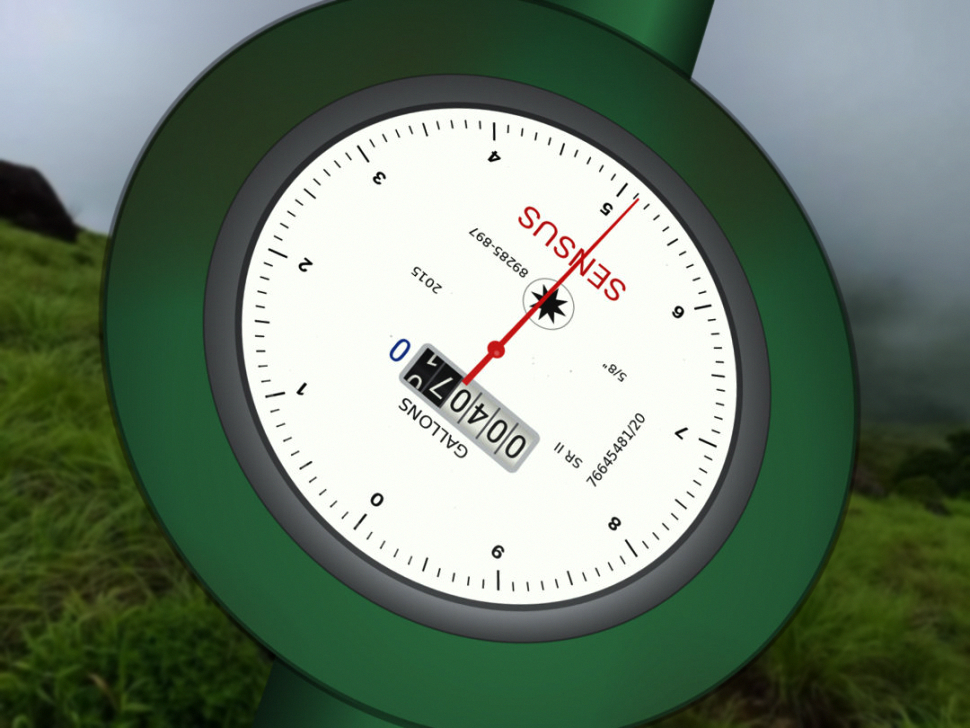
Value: 40705.1 gal
